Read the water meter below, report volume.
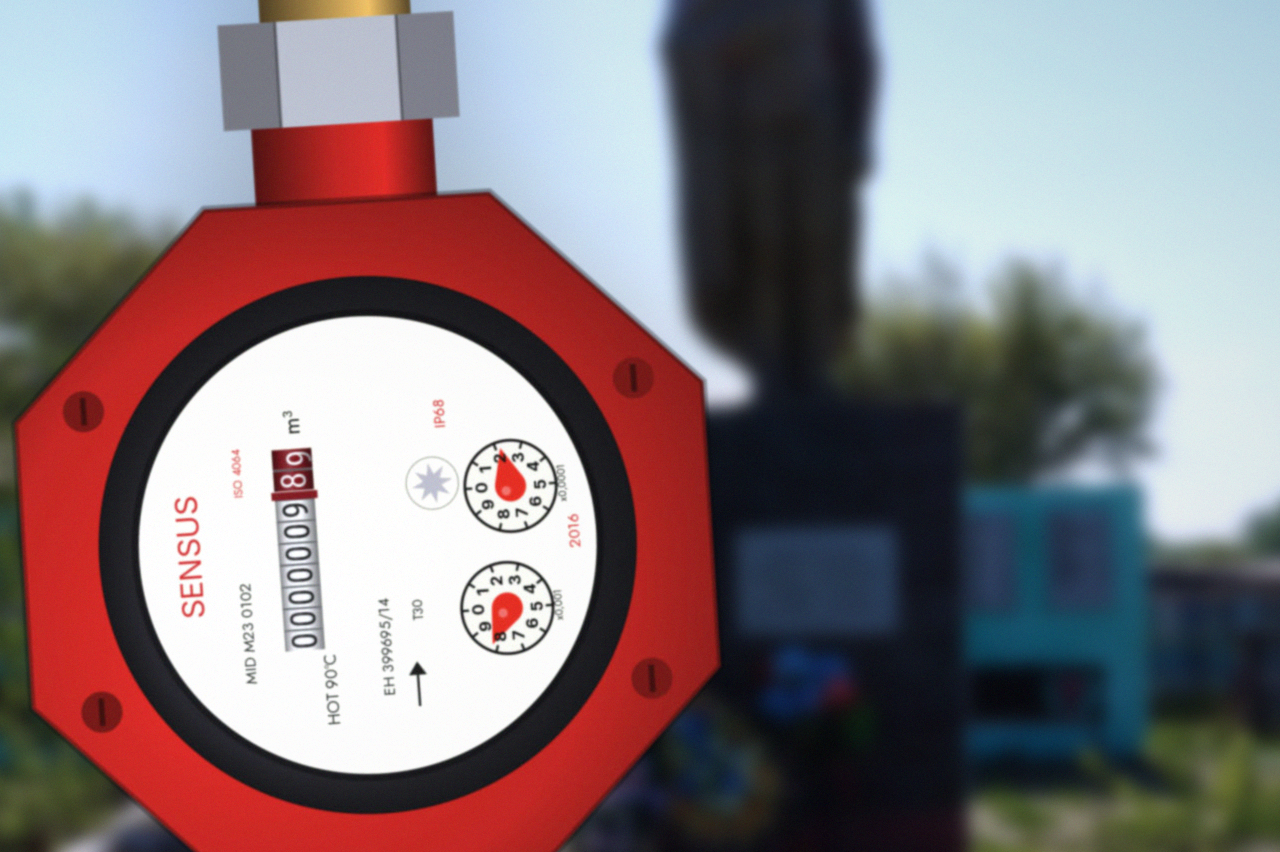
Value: 9.8882 m³
